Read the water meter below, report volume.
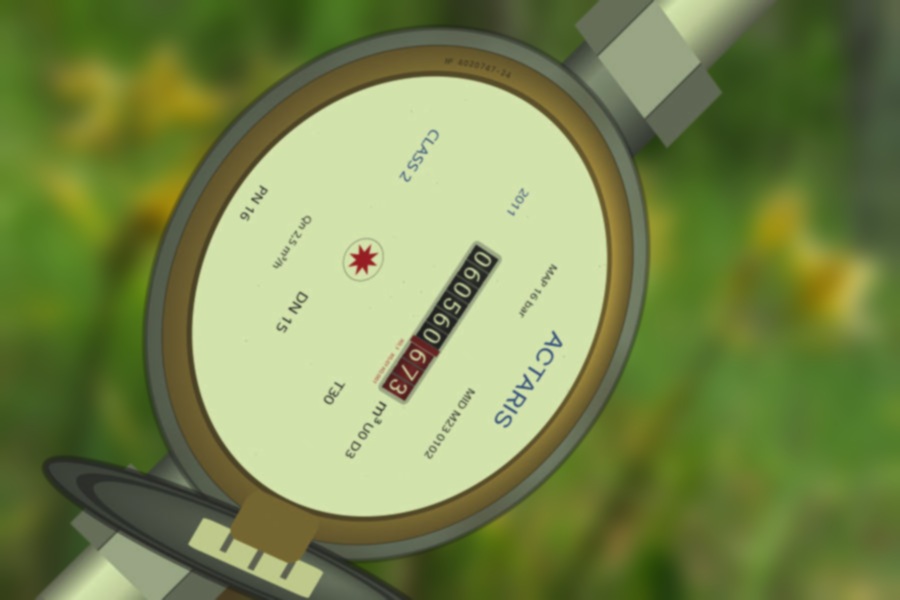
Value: 60560.673 m³
